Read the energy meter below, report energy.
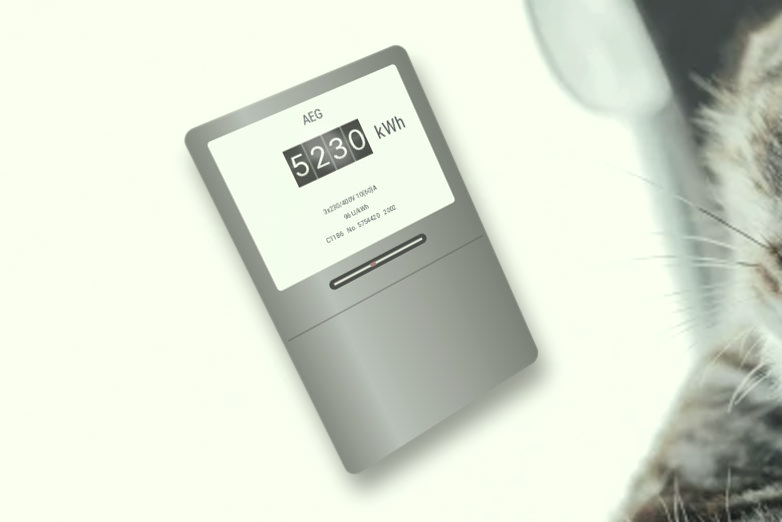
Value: 5230 kWh
